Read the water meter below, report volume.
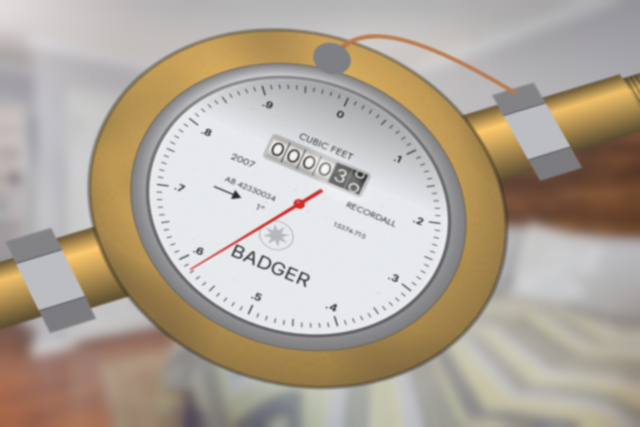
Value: 38.58 ft³
